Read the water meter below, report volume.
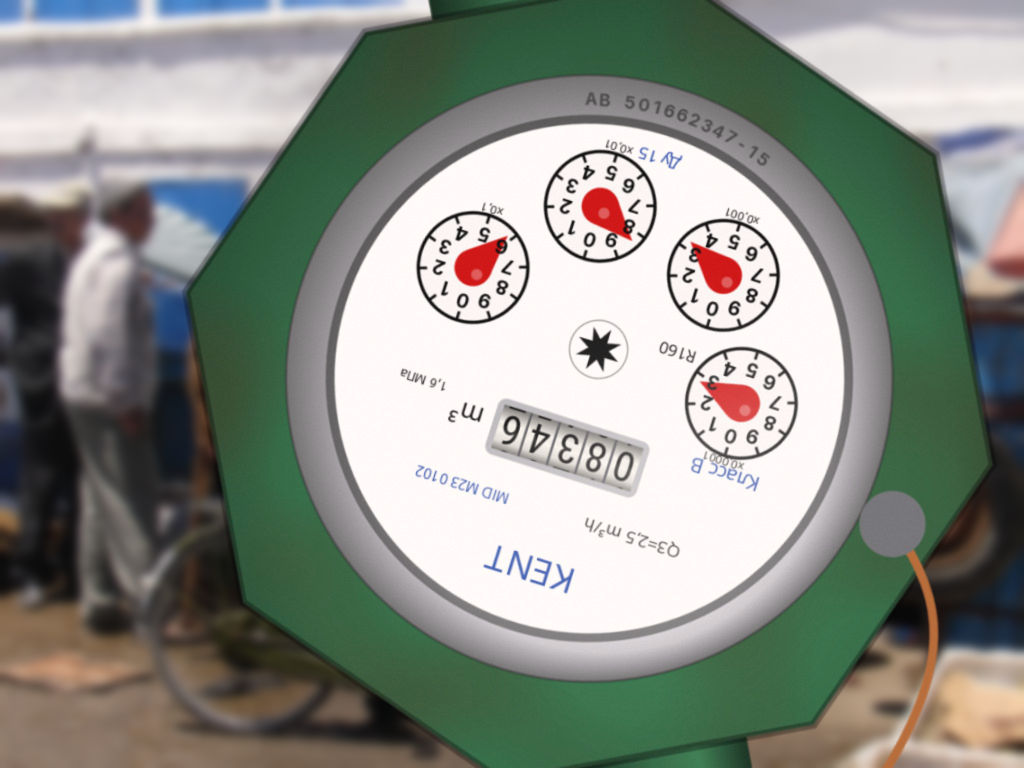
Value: 8346.5832 m³
